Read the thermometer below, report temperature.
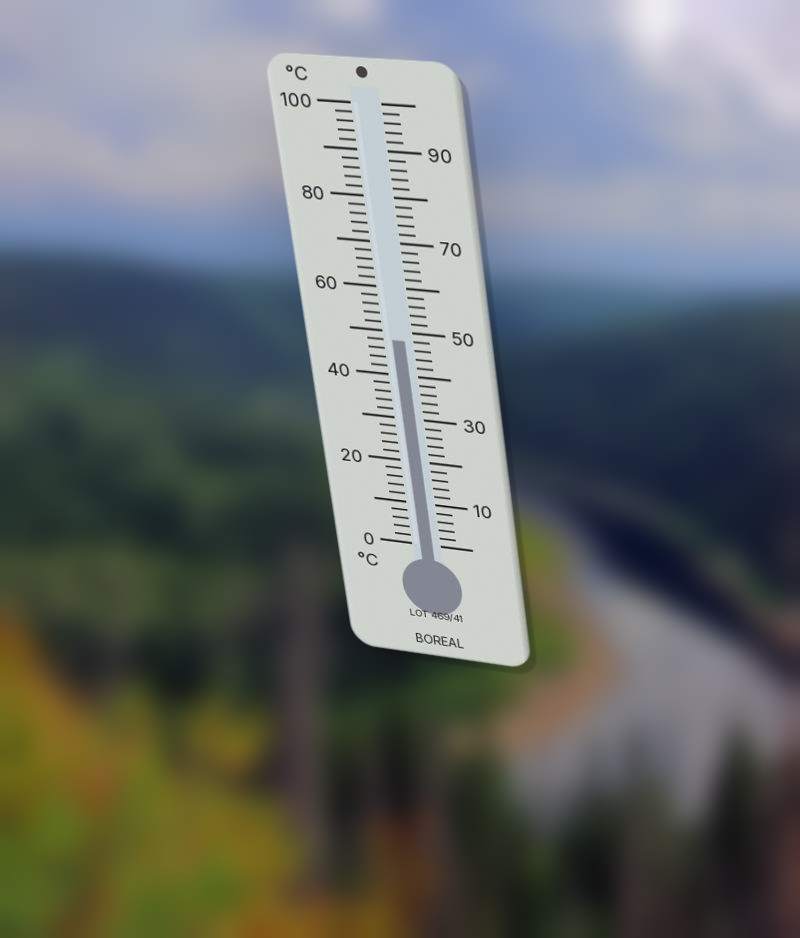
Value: 48 °C
